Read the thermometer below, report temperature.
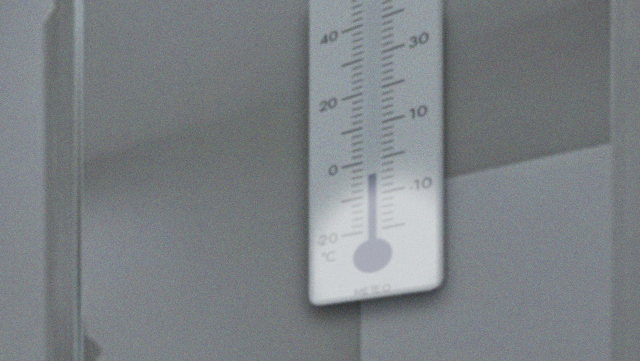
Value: -4 °C
